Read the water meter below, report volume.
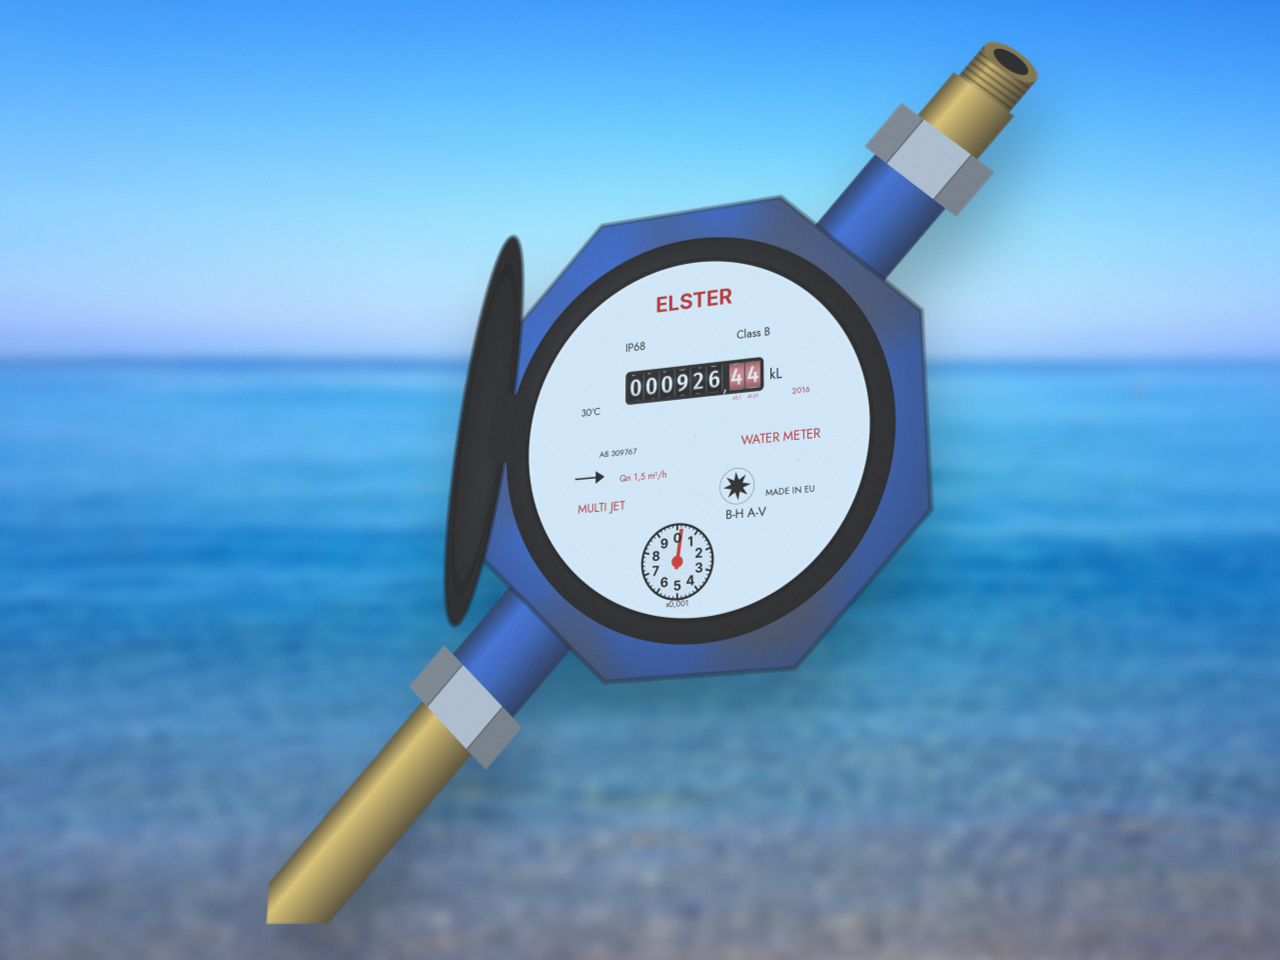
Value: 926.440 kL
